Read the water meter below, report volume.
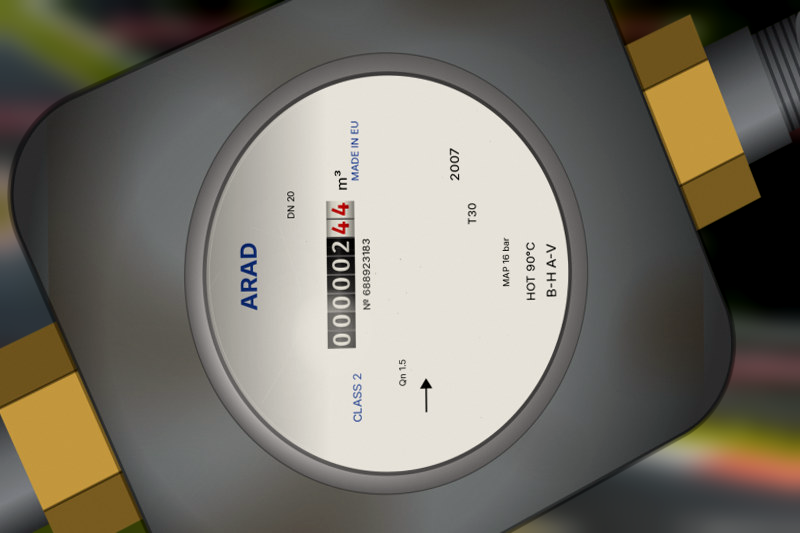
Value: 2.44 m³
